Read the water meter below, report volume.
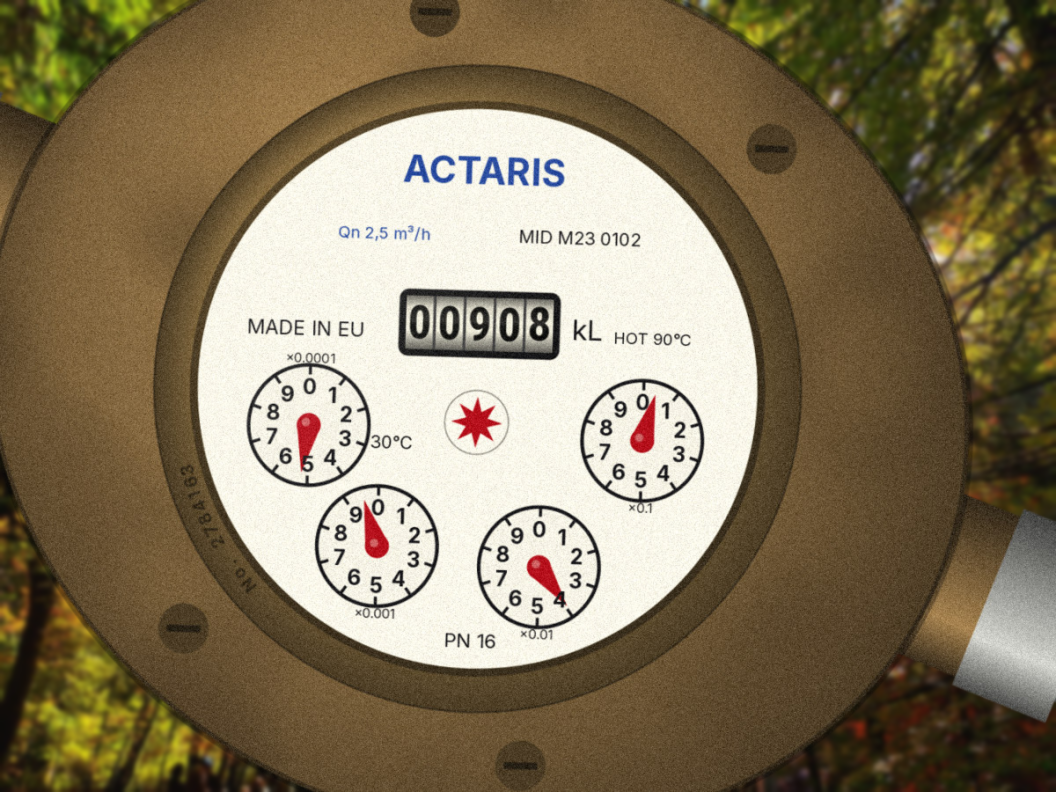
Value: 908.0395 kL
